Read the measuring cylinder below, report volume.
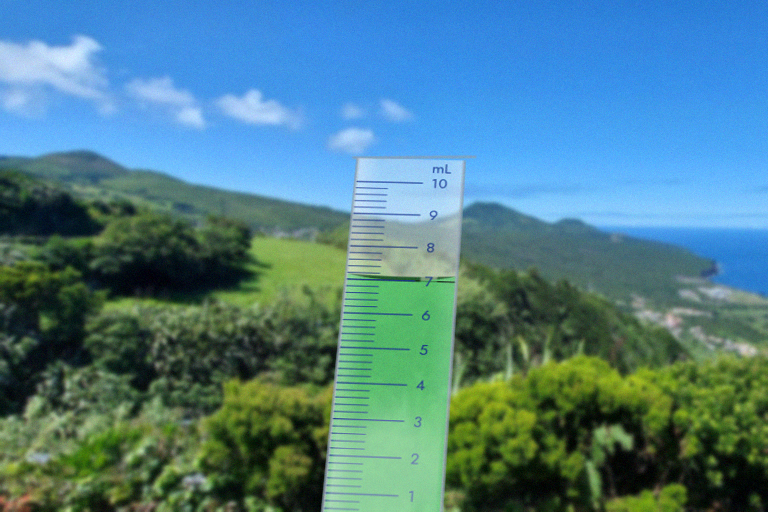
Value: 7 mL
